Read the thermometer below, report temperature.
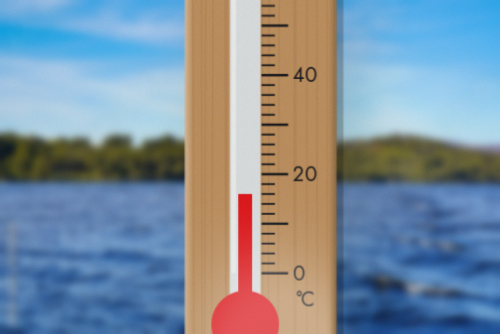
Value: 16 °C
